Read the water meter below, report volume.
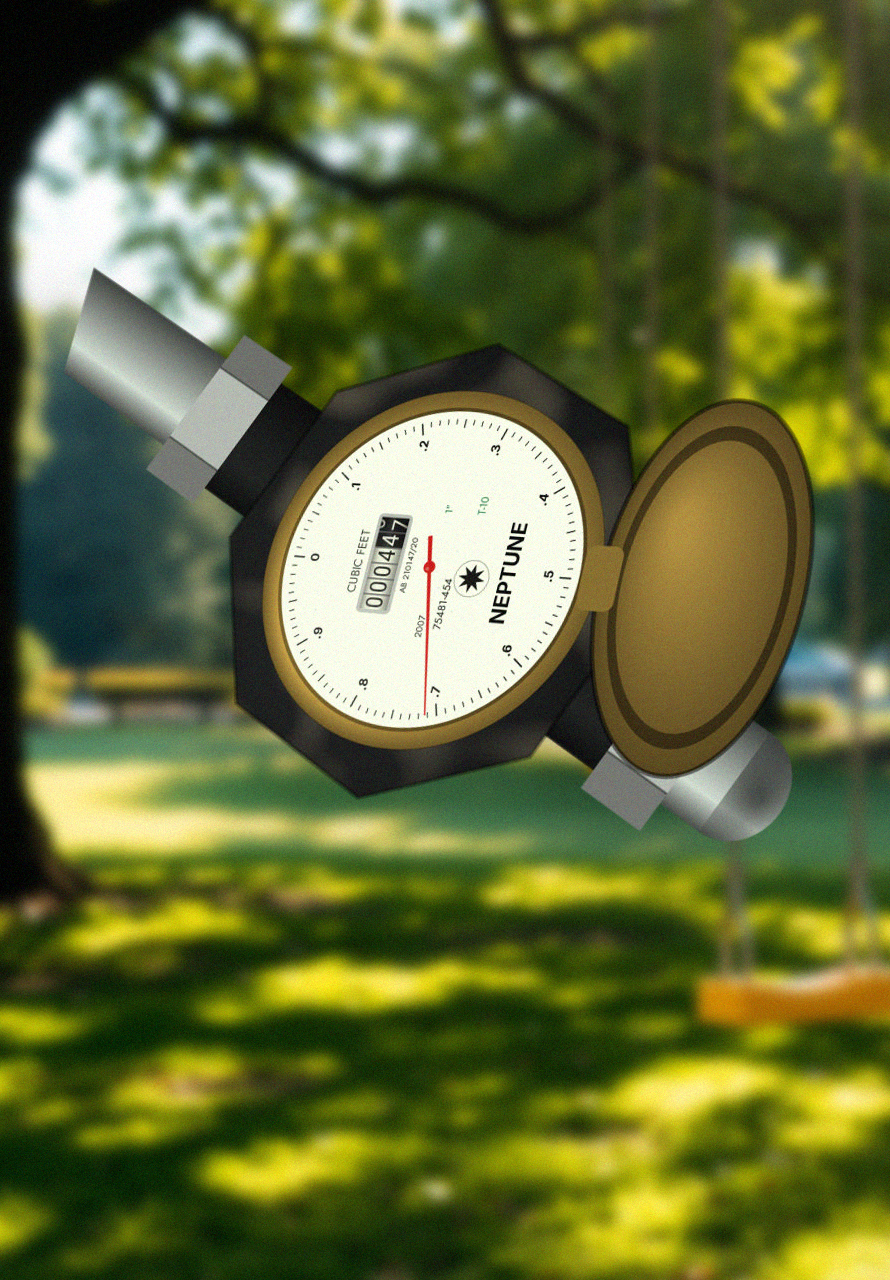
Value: 446.71 ft³
